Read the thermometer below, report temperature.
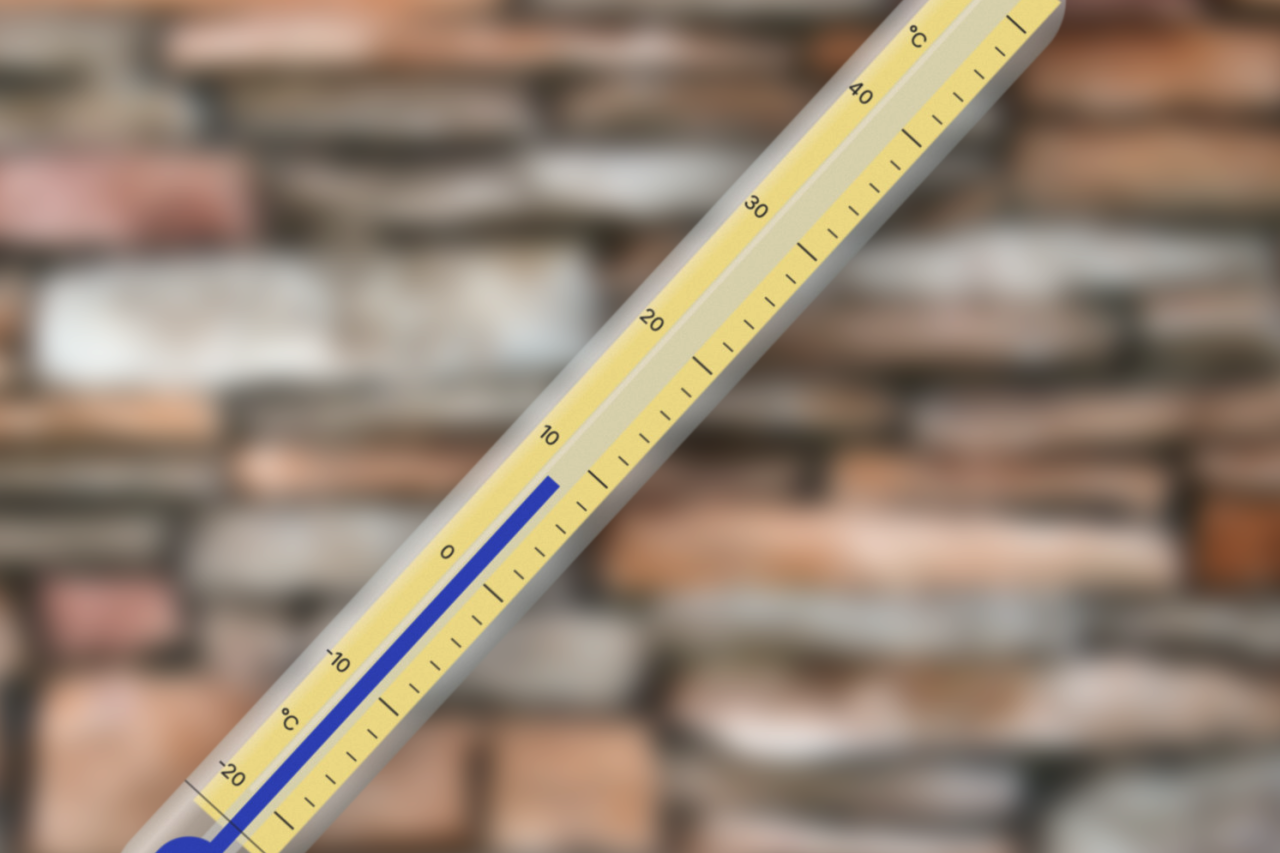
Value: 8 °C
